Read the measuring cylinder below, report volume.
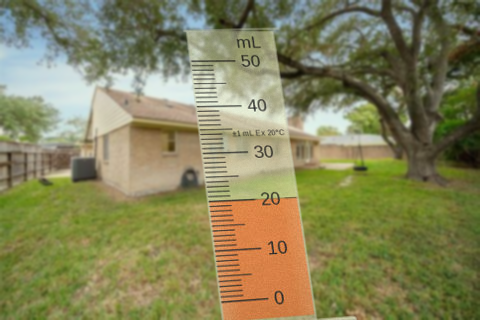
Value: 20 mL
